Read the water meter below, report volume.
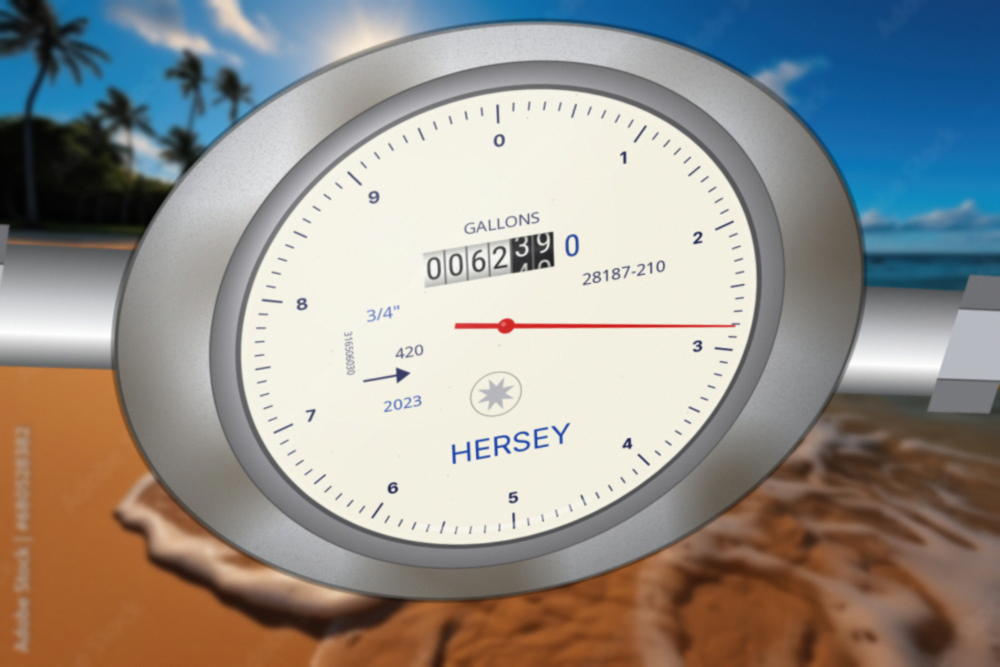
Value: 62392.8 gal
